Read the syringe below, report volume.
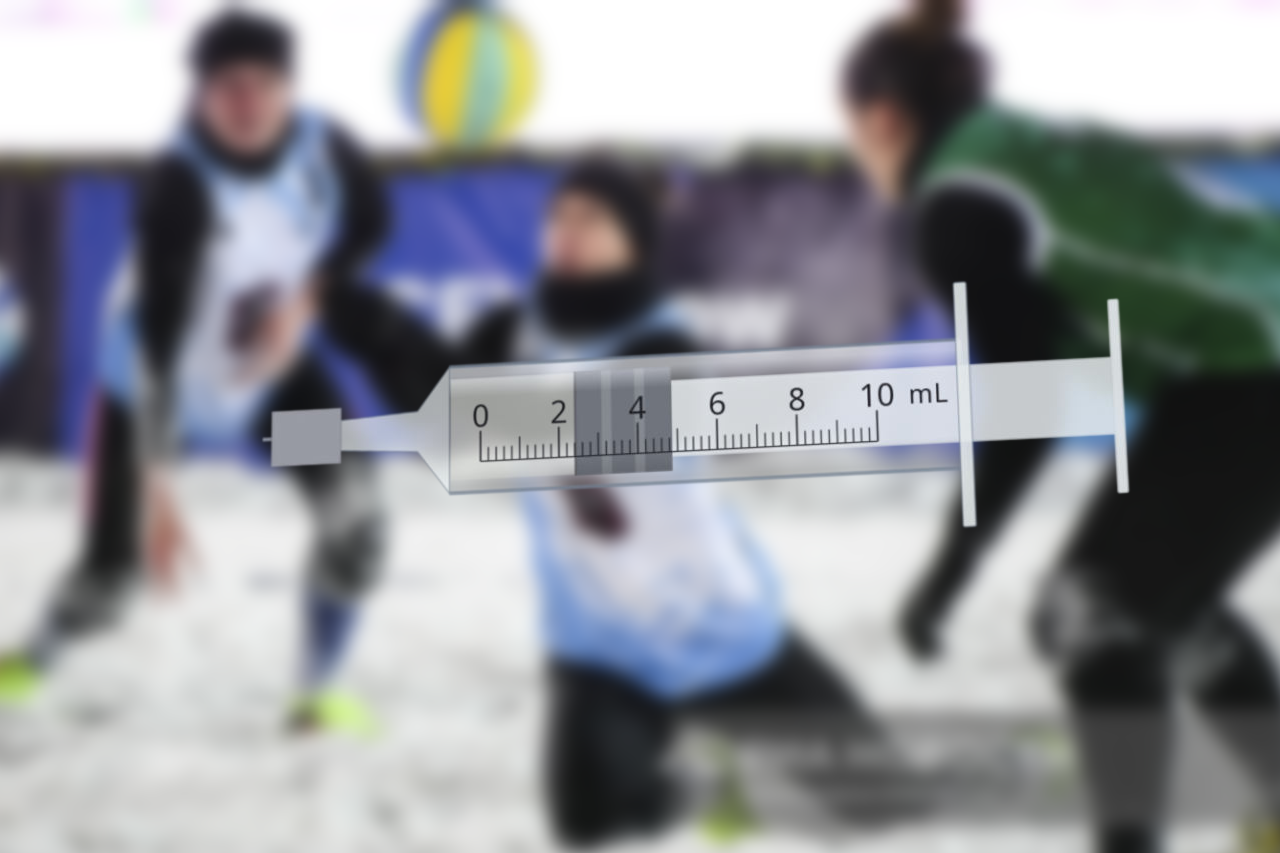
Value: 2.4 mL
